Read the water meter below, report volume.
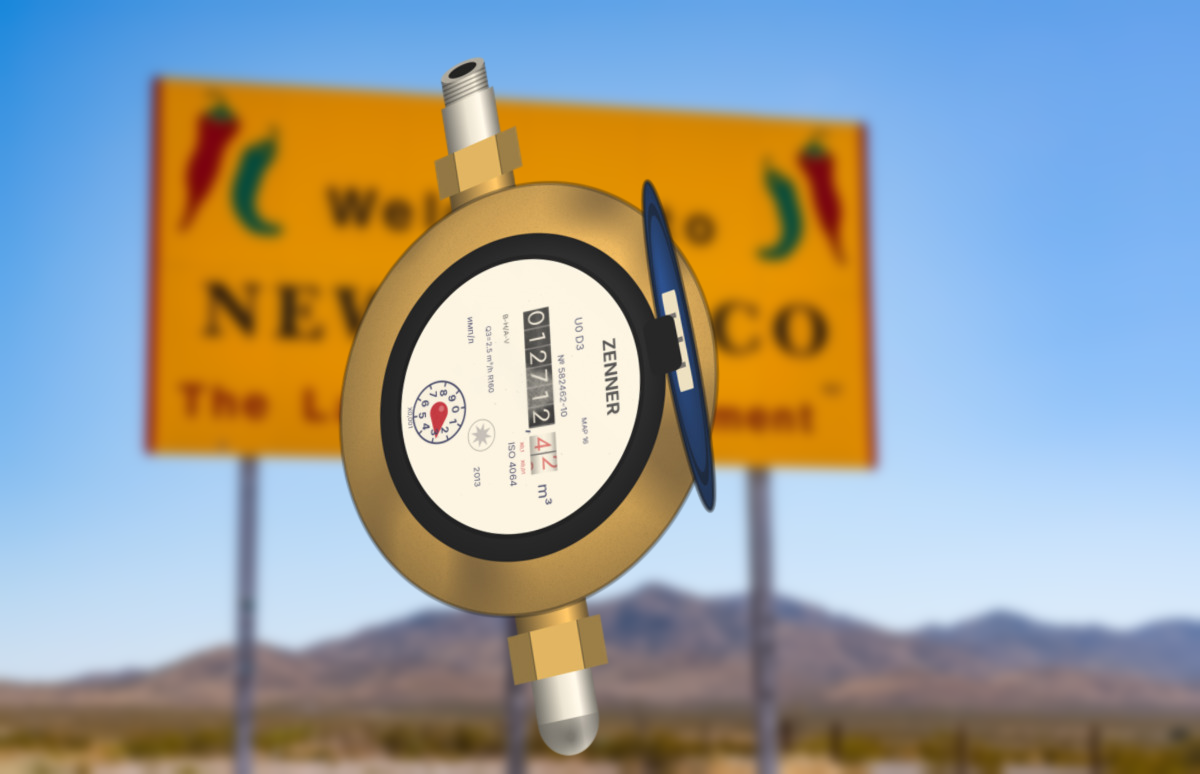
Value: 12712.422 m³
